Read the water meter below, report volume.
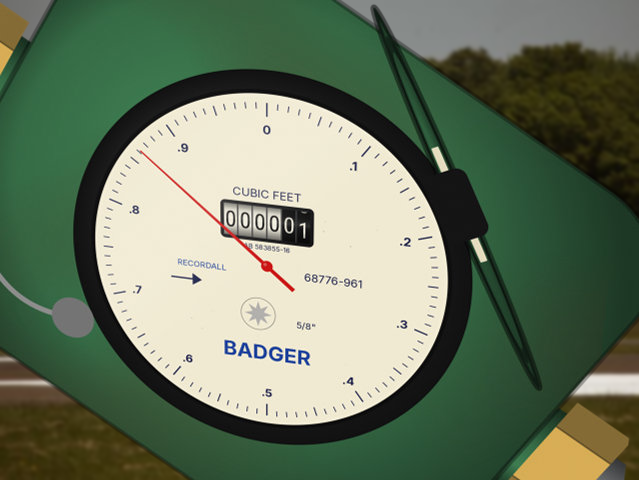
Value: 0.86 ft³
